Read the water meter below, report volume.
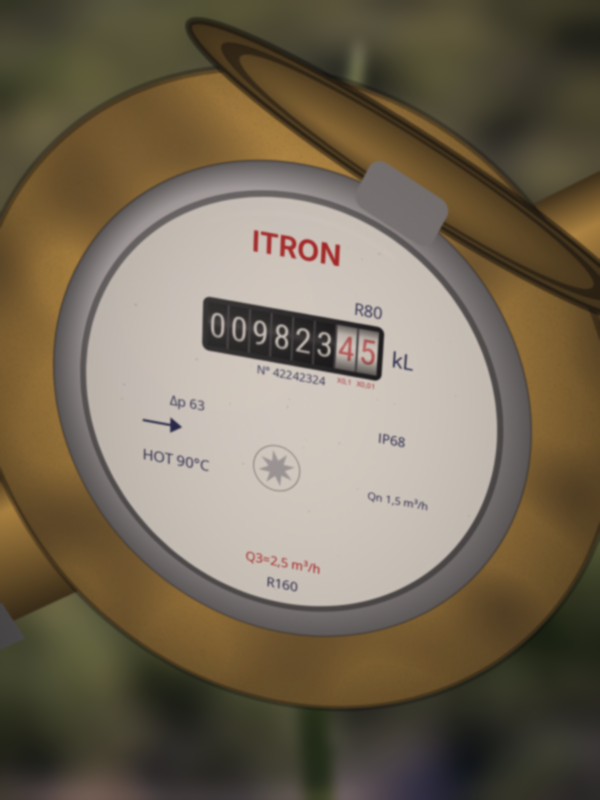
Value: 9823.45 kL
